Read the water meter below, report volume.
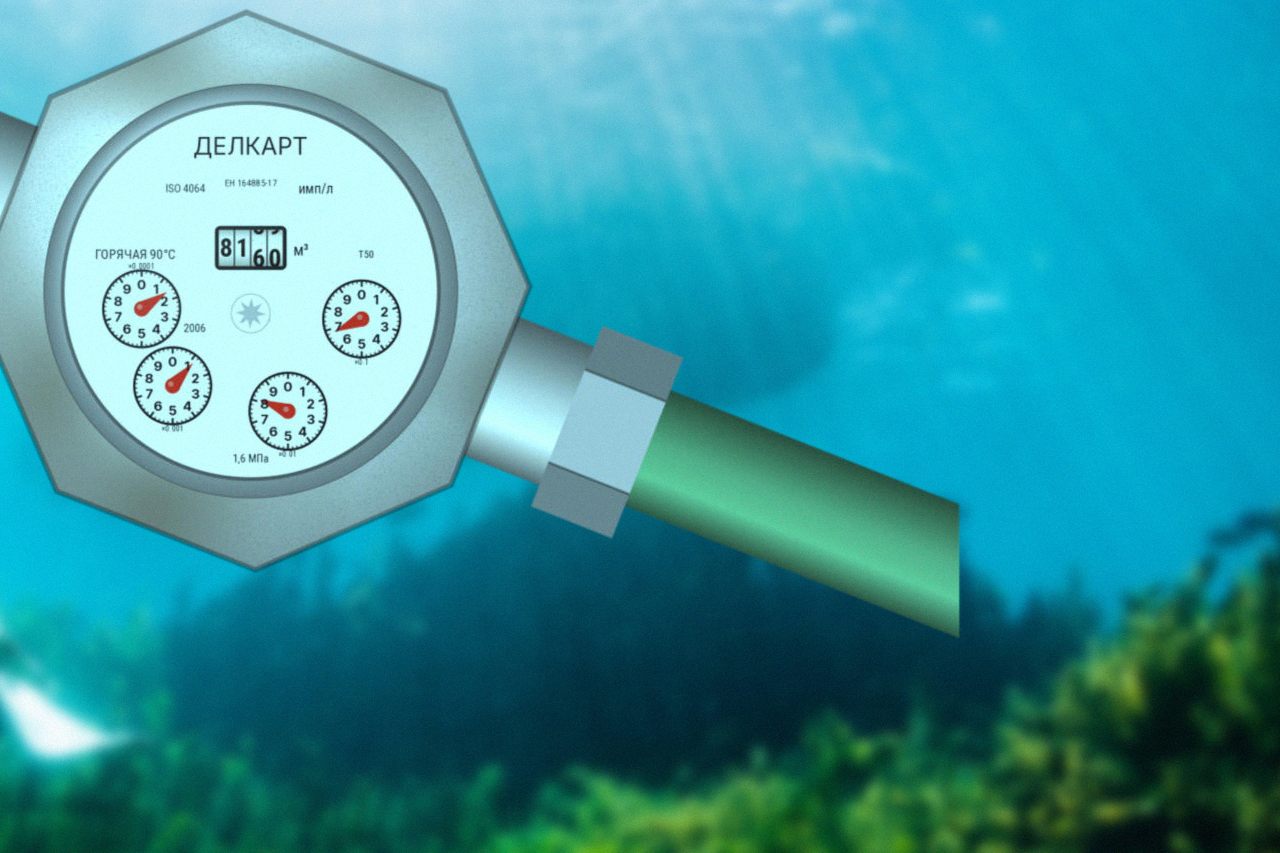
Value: 8159.6811 m³
